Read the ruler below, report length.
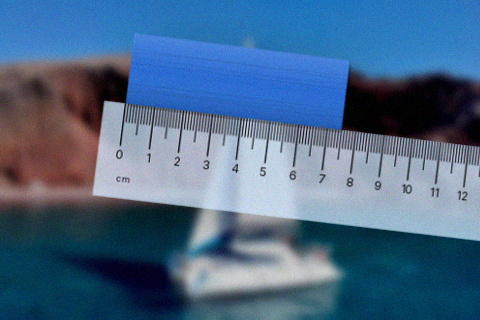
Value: 7.5 cm
